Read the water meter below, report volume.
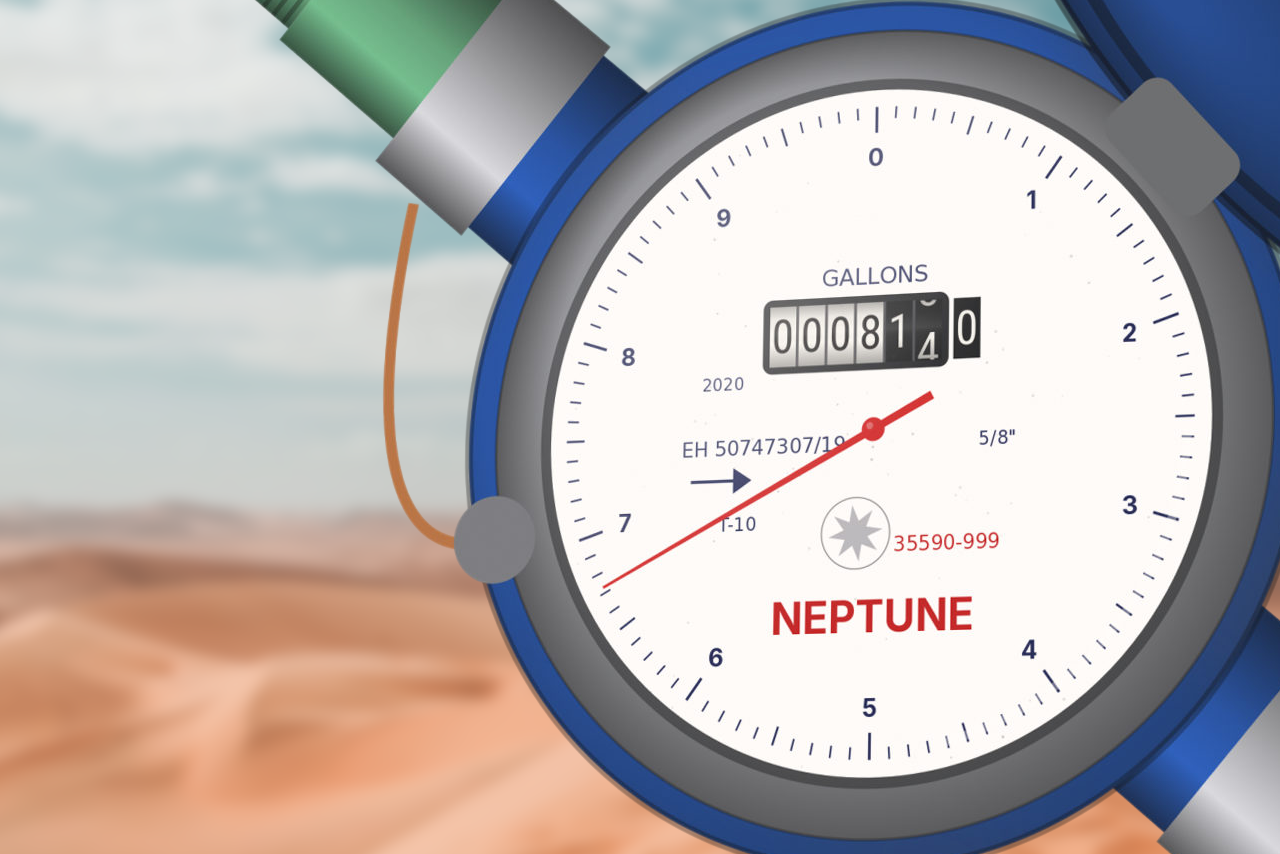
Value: 8136.7 gal
